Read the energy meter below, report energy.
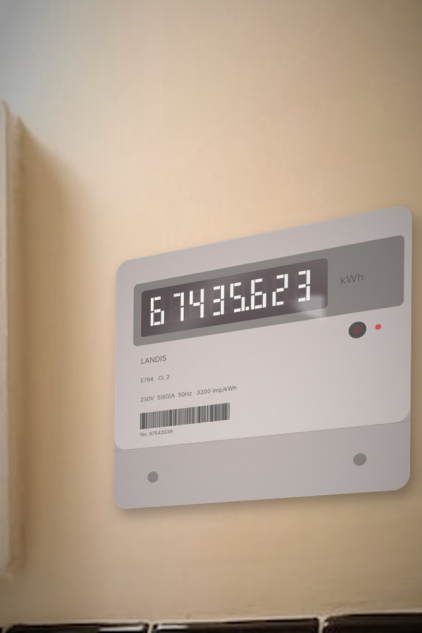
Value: 67435.623 kWh
